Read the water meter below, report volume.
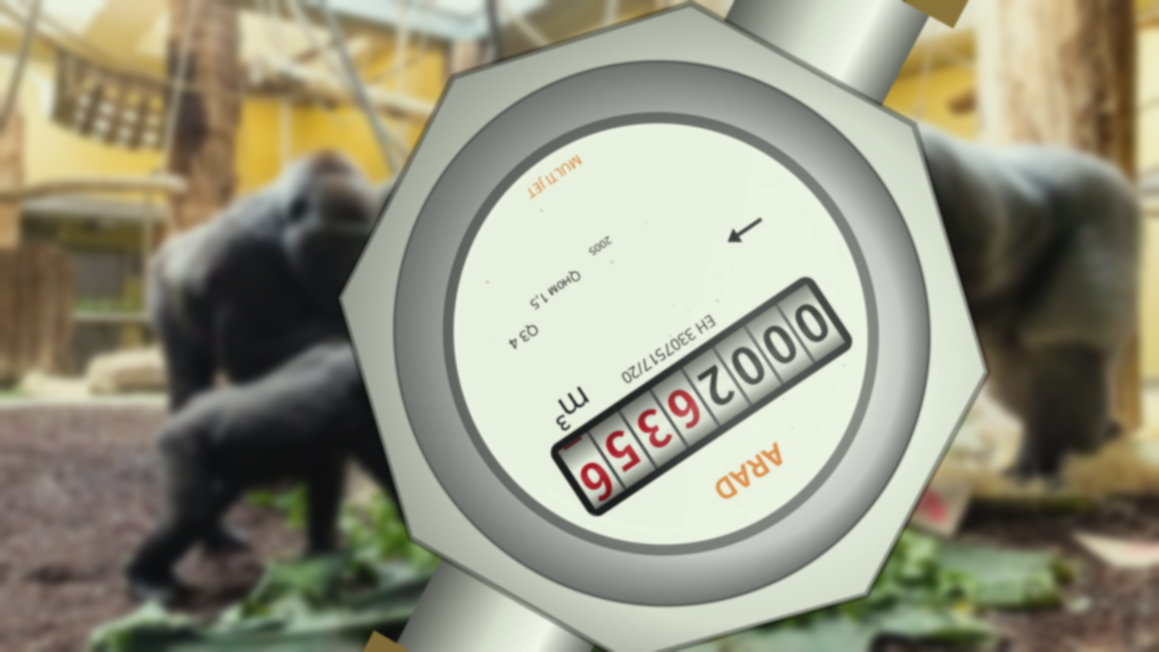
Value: 2.6356 m³
